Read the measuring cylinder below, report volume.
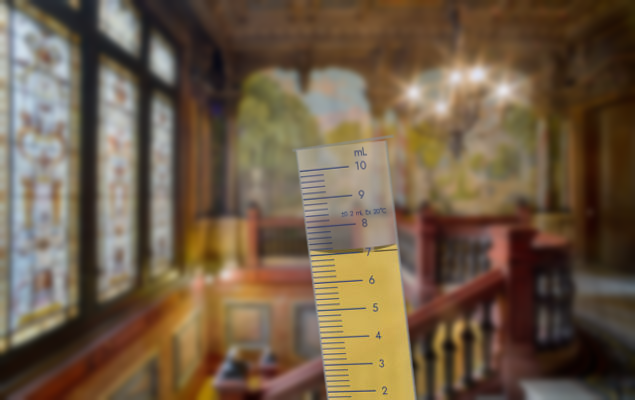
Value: 7 mL
